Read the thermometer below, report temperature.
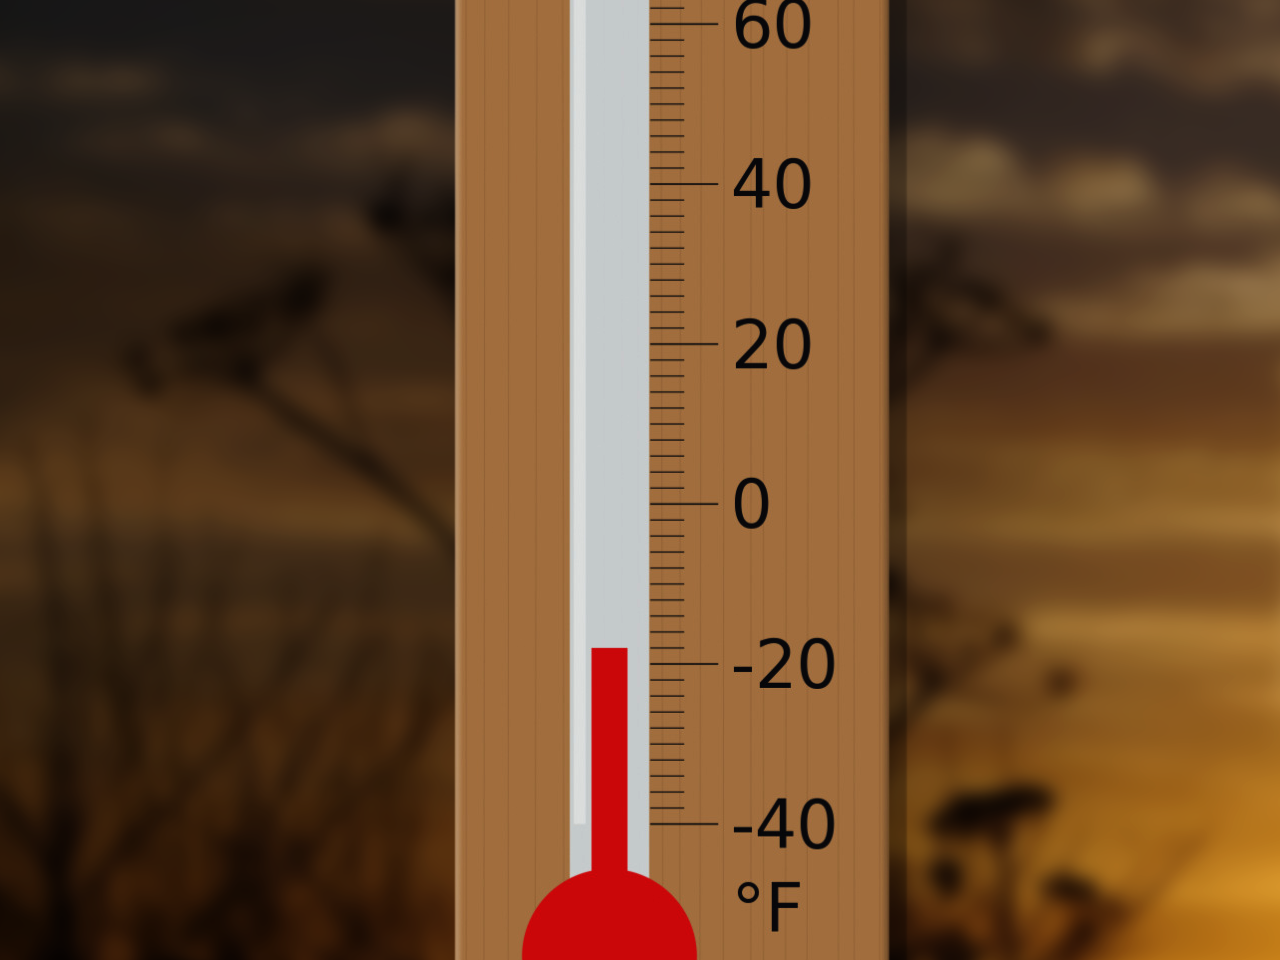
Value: -18 °F
